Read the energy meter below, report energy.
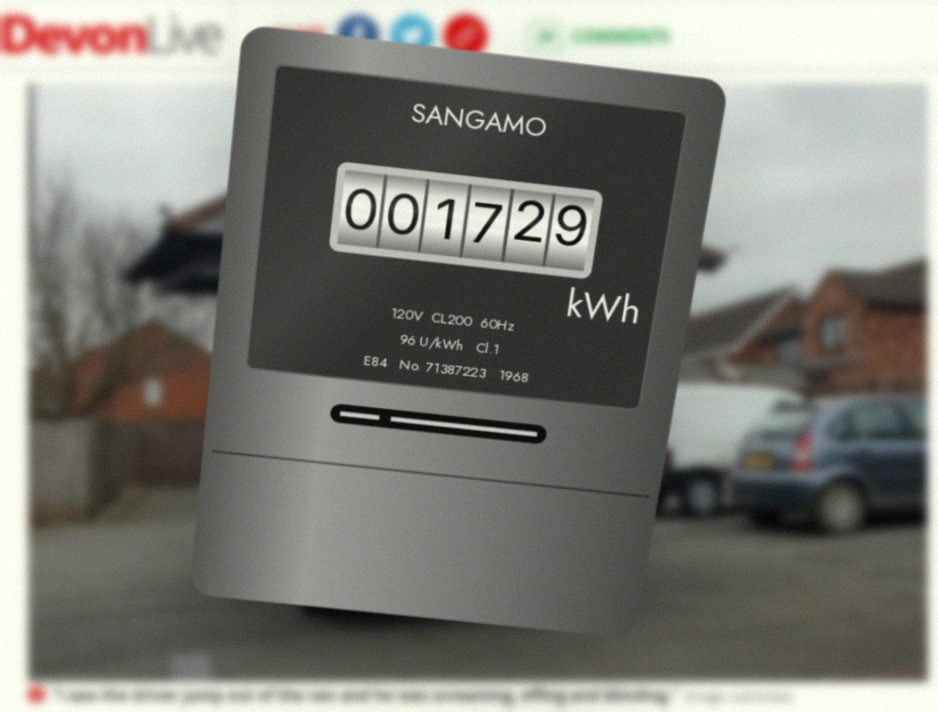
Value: 1729 kWh
